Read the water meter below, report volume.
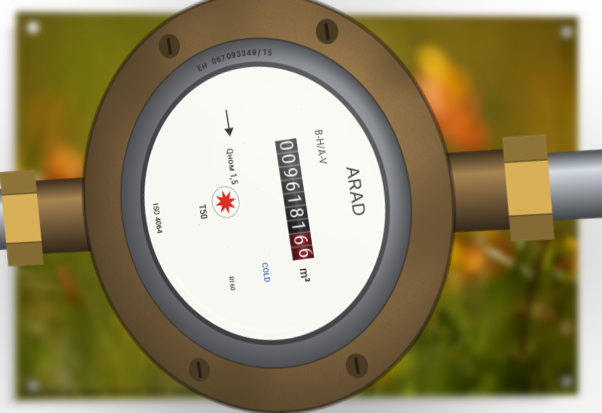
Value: 96181.66 m³
